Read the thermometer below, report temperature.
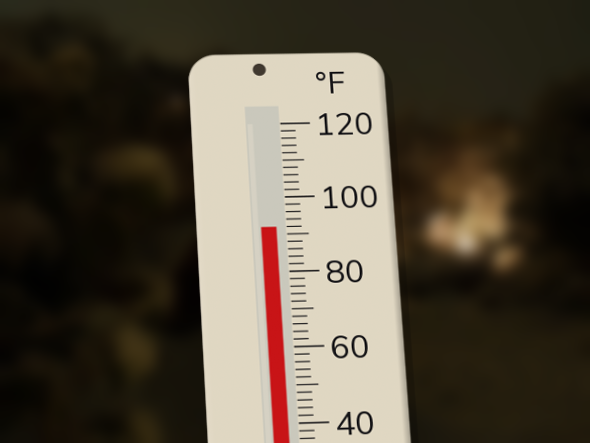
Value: 92 °F
